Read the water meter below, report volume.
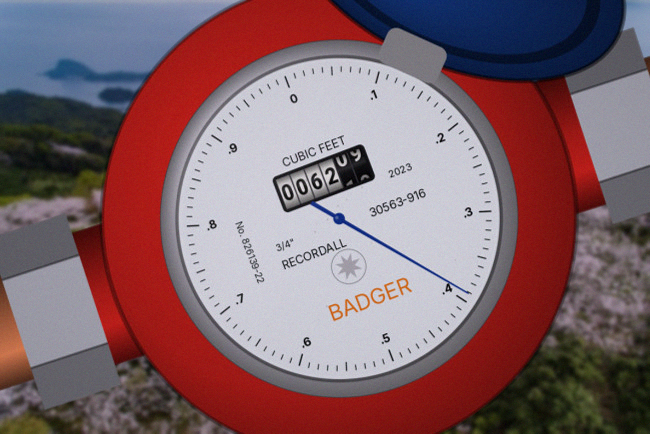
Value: 6209.39 ft³
